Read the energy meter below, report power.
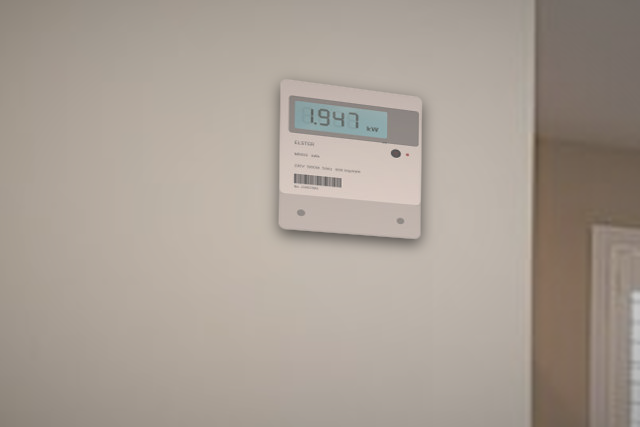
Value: 1.947 kW
